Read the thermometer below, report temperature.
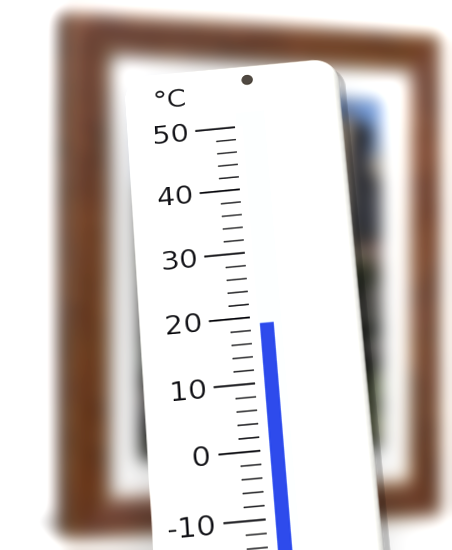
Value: 19 °C
